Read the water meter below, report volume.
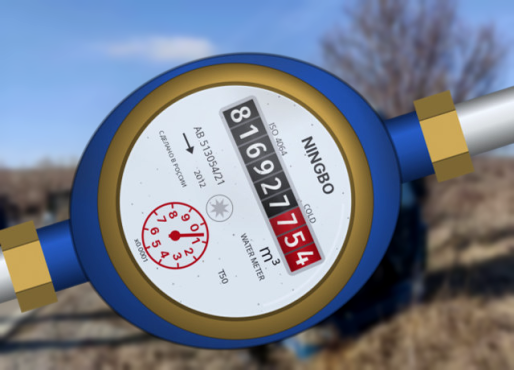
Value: 816927.7540 m³
